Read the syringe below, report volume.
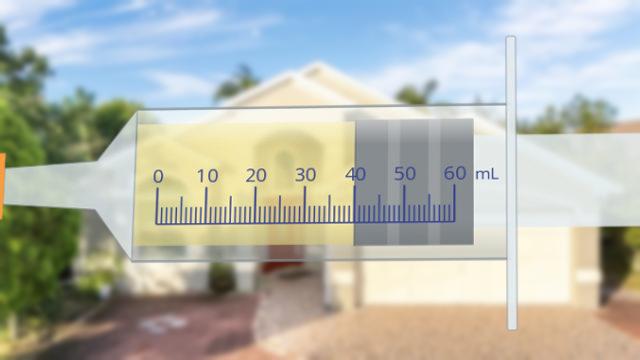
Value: 40 mL
